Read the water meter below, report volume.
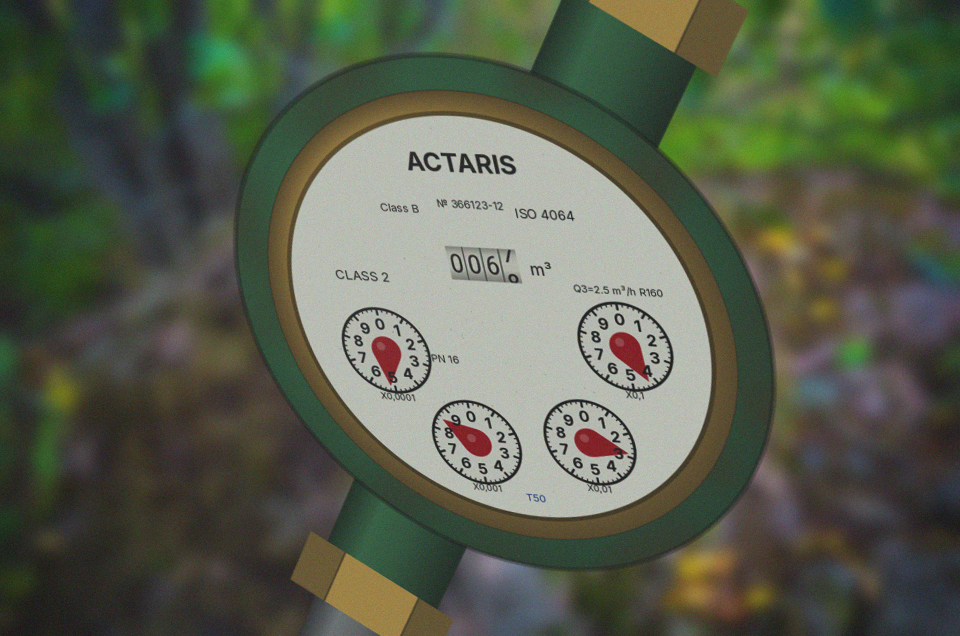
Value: 67.4285 m³
